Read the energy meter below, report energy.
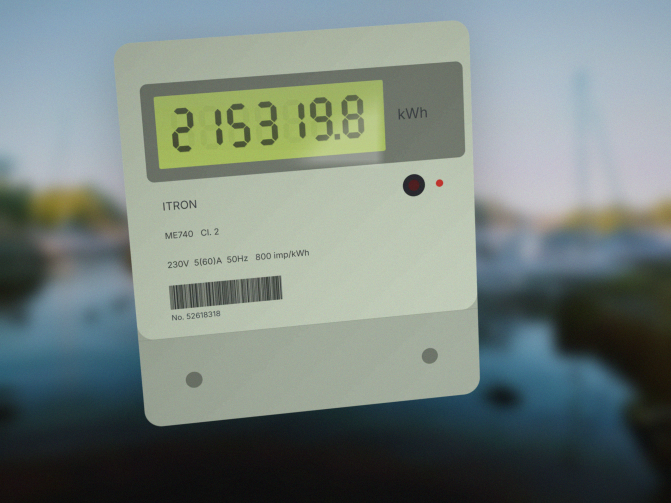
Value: 215319.8 kWh
